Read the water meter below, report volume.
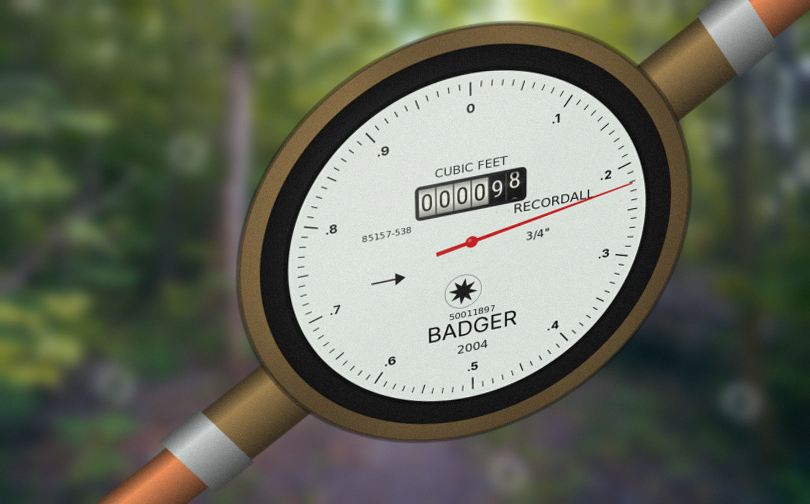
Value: 98.22 ft³
